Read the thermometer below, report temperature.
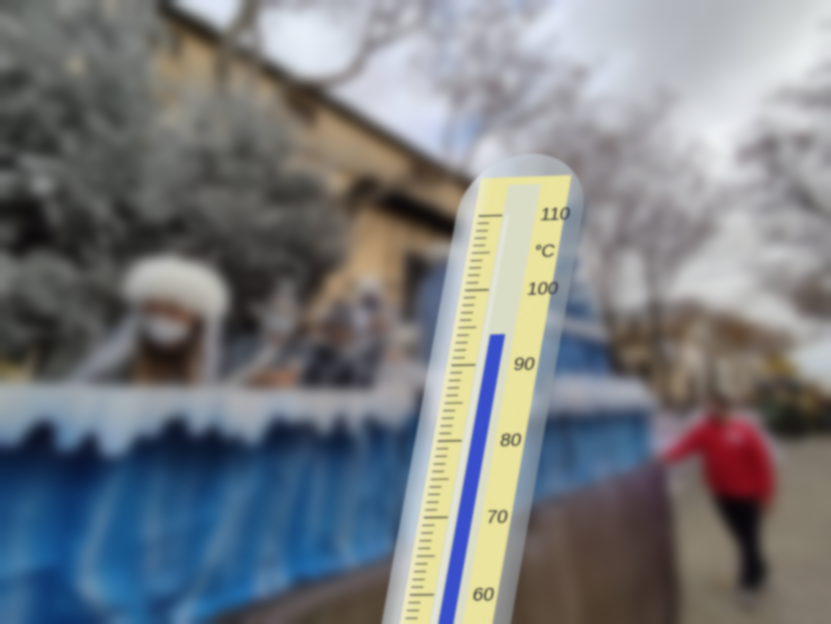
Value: 94 °C
